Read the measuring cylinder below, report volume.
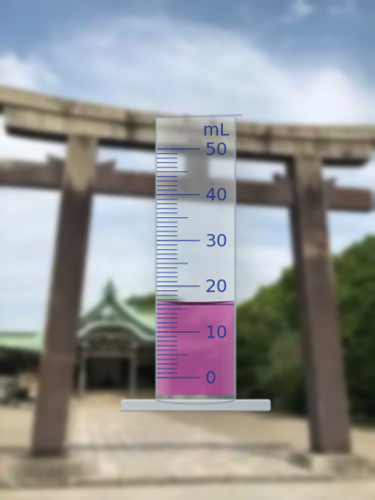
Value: 16 mL
